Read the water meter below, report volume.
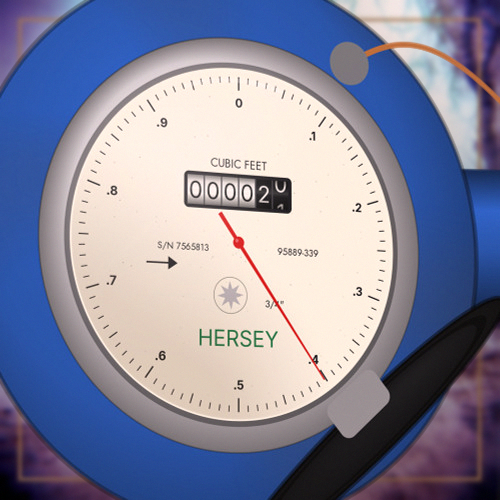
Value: 20.40 ft³
